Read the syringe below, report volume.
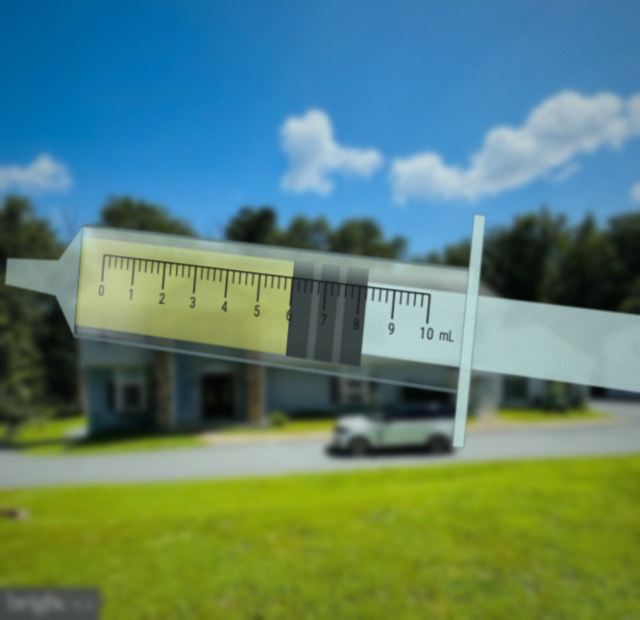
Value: 6 mL
